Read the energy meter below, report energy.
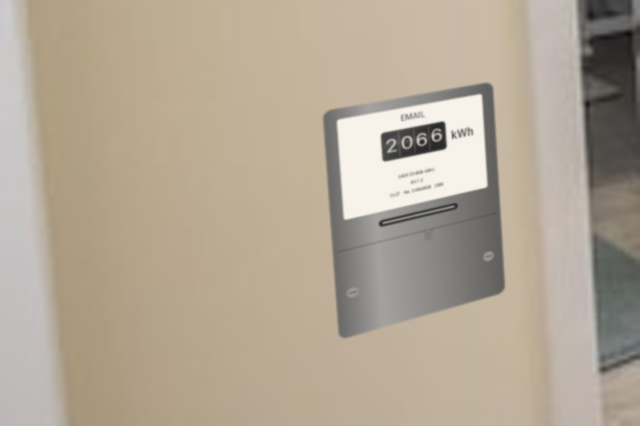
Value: 2066 kWh
